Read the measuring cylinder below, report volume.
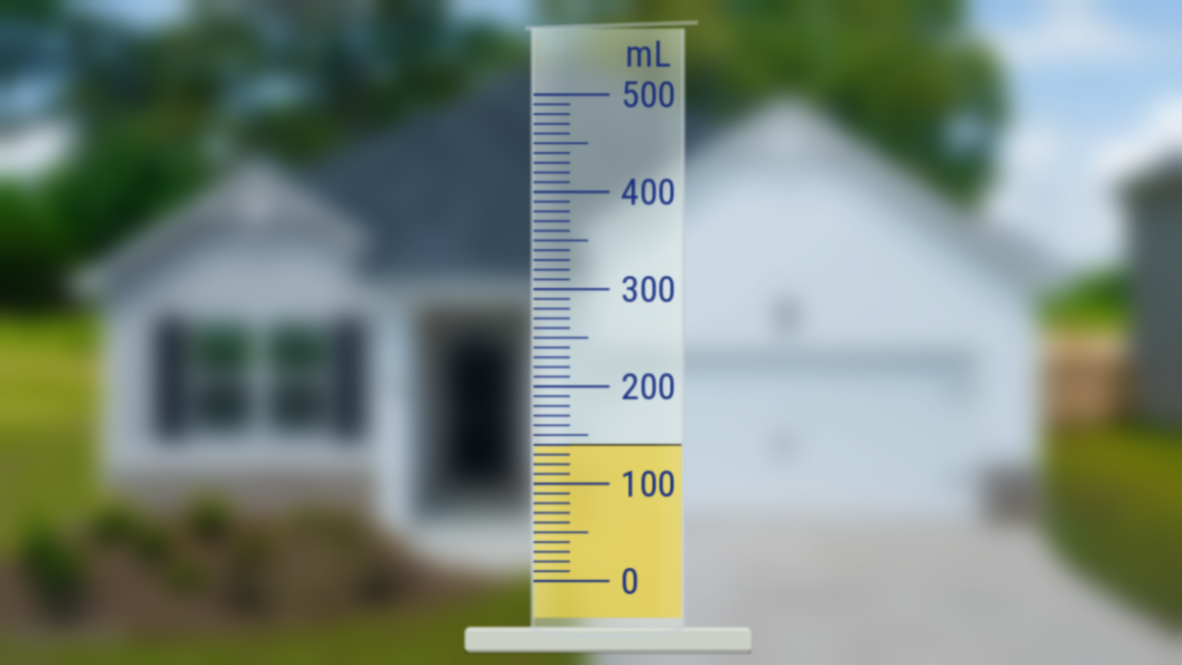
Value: 140 mL
